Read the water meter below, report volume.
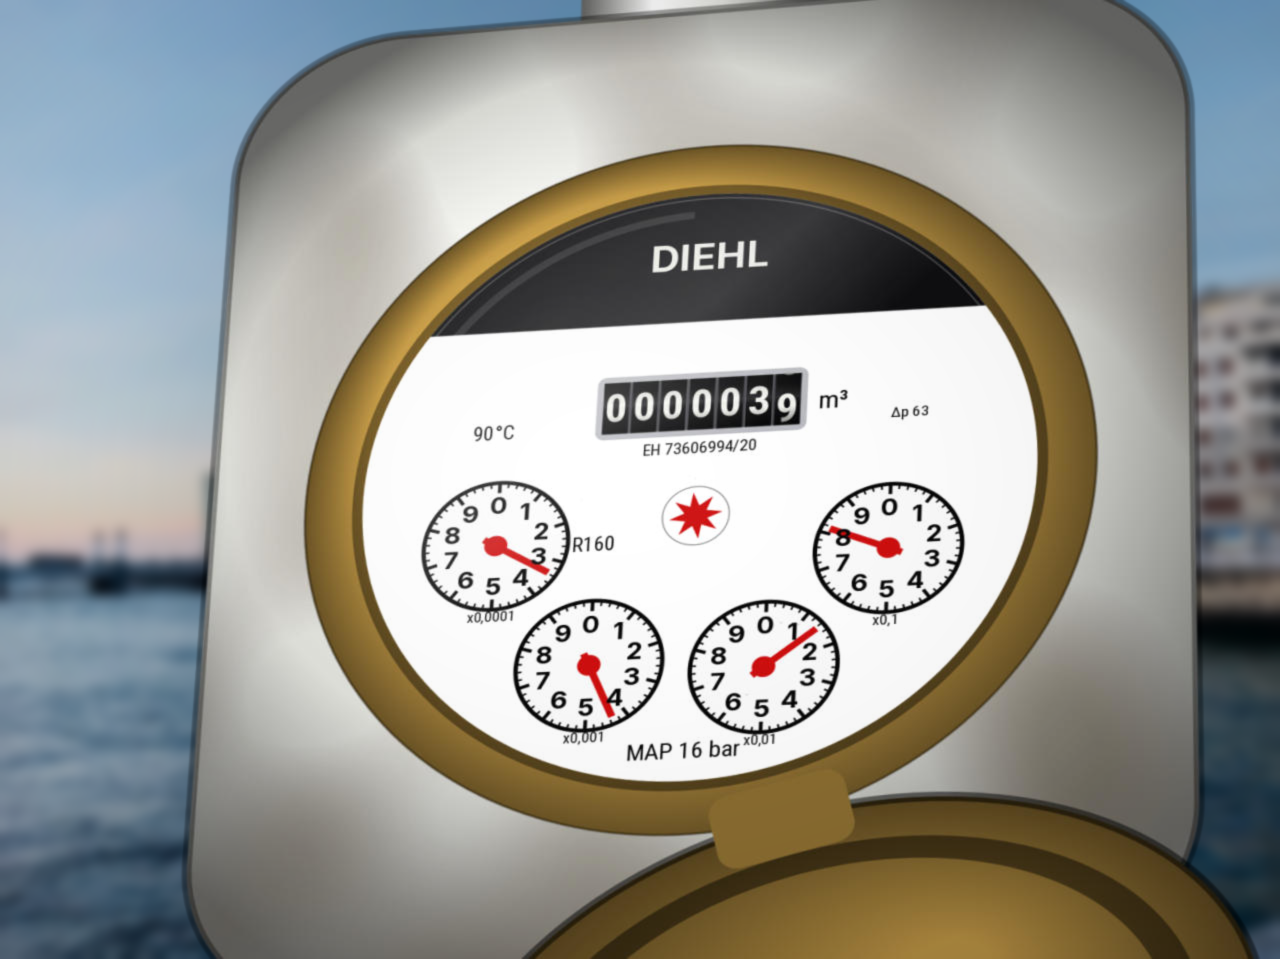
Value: 38.8143 m³
